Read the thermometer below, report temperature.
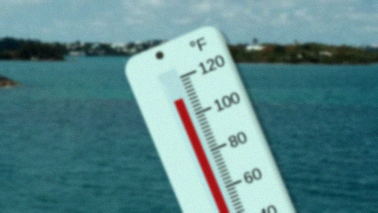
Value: 110 °F
